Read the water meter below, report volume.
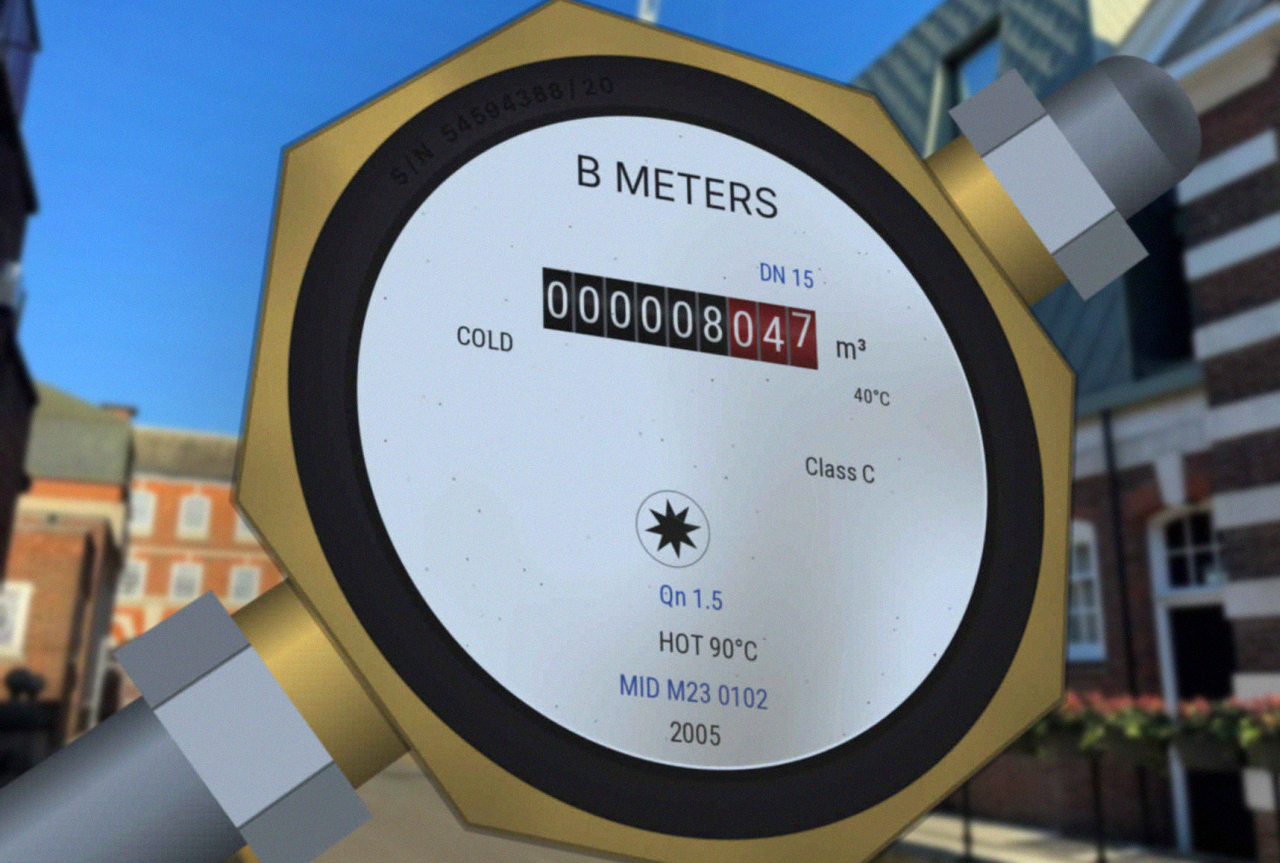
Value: 8.047 m³
